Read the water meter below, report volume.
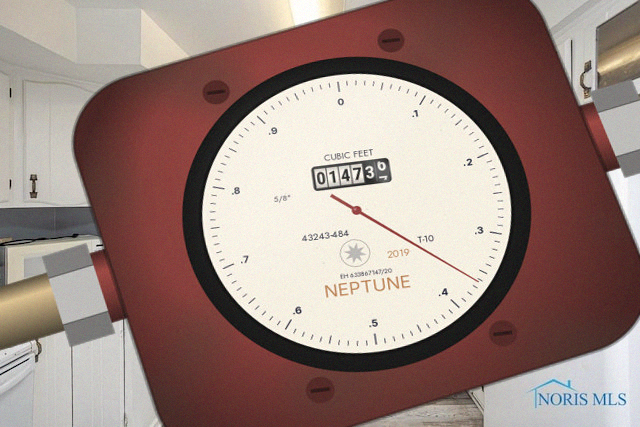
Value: 14736.36 ft³
